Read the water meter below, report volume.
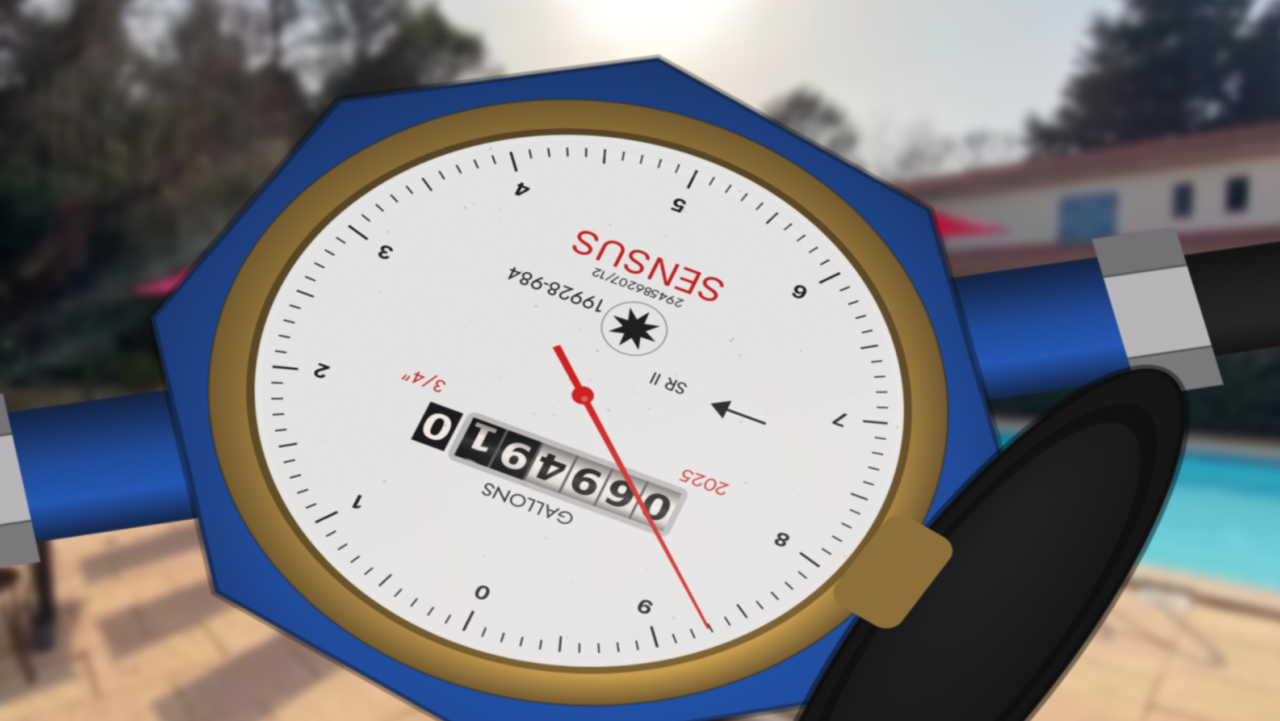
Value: 694908.7 gal
